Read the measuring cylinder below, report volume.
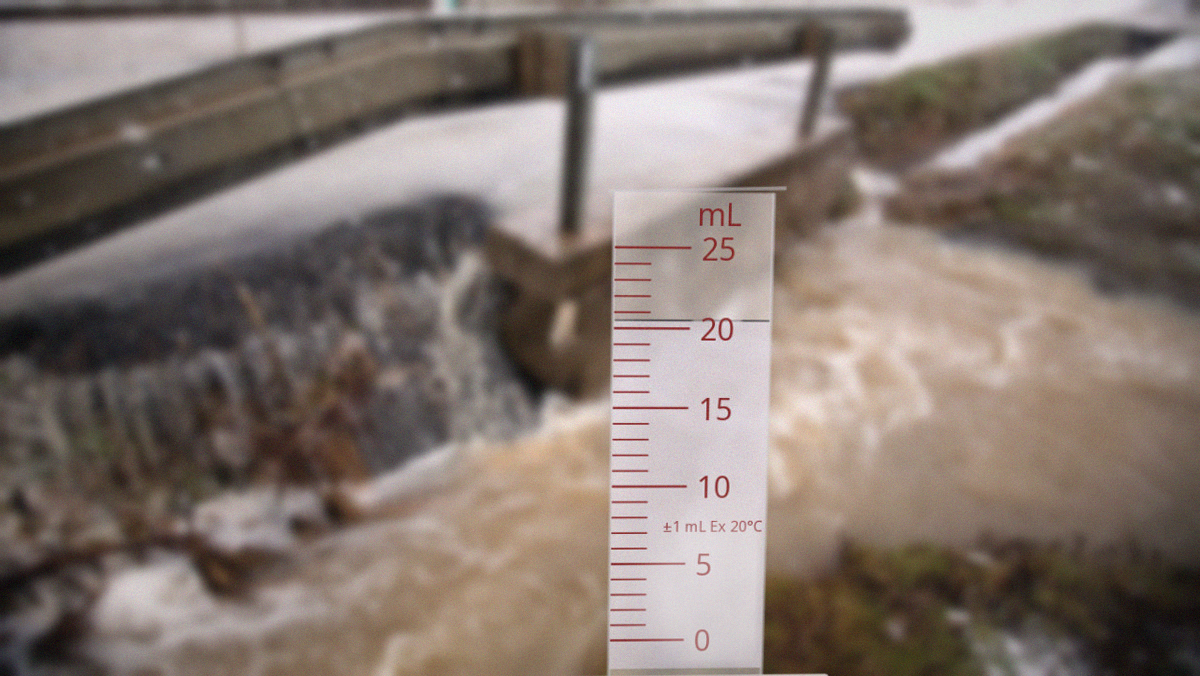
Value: 20.5 mL
